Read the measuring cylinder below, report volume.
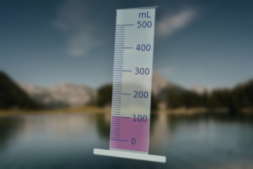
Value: 100 mL
